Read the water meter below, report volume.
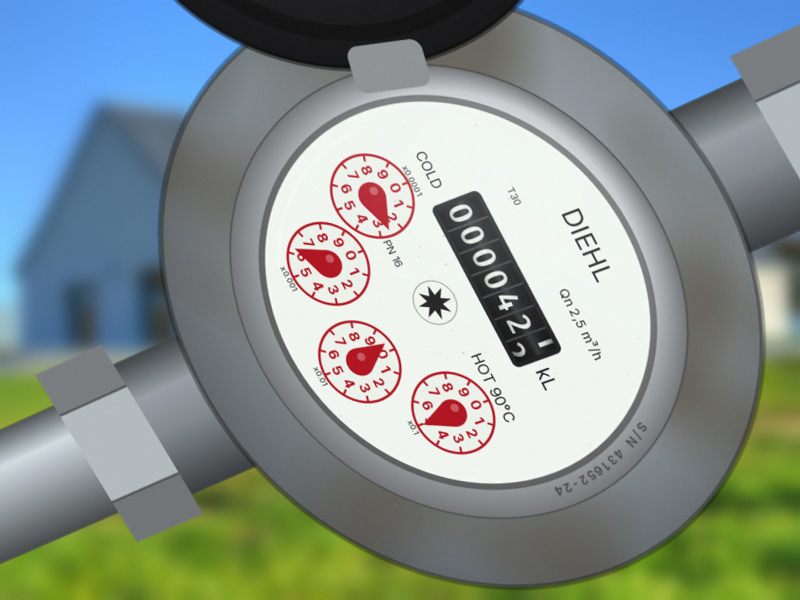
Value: 421.4962 kL
